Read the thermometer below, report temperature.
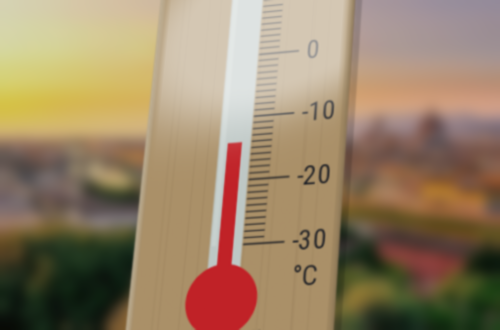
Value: -14 °C
